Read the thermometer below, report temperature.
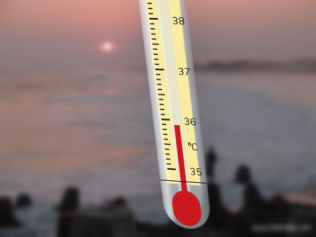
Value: 35.9 °C
